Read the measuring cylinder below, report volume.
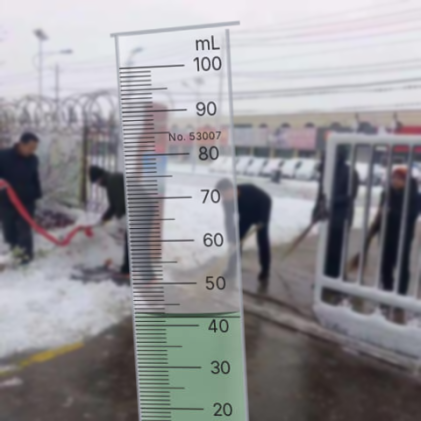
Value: 42 mL
